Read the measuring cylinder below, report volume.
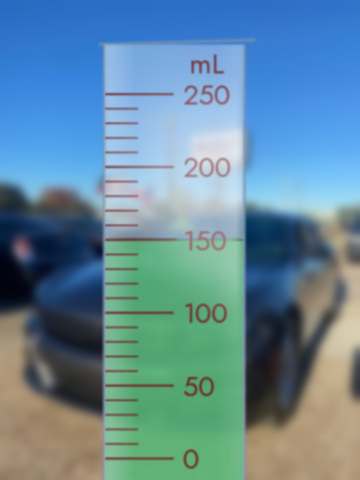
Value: 150 mL
